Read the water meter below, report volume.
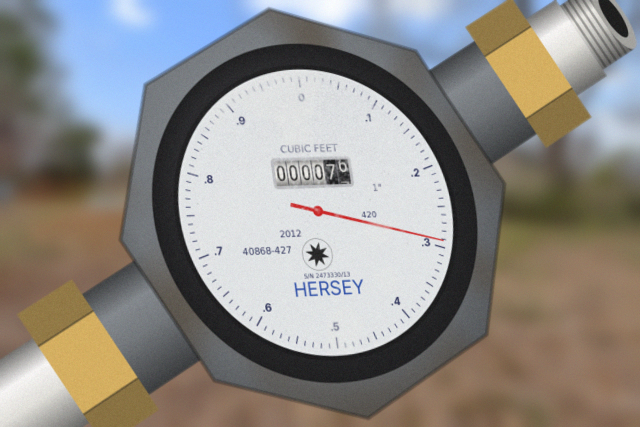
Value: 76.29 ft³
